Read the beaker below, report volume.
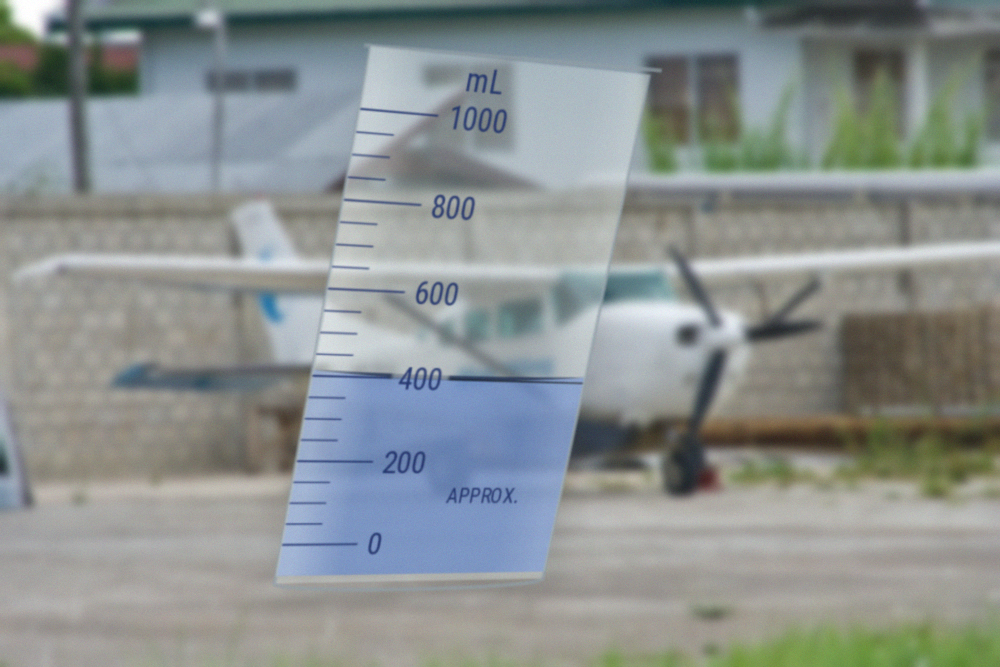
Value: 400 mL
